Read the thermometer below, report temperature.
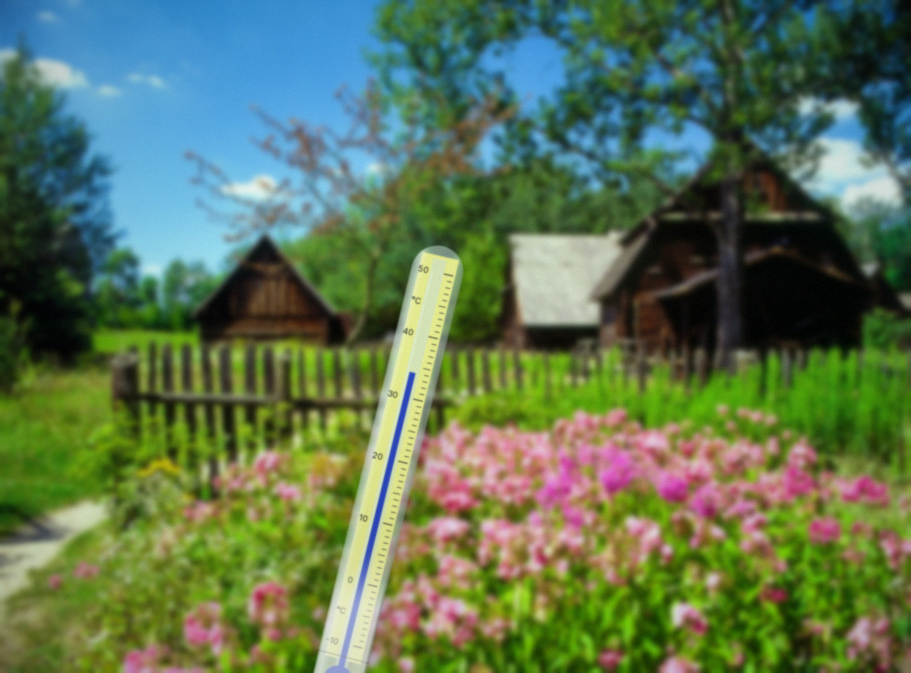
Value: 34 °C
